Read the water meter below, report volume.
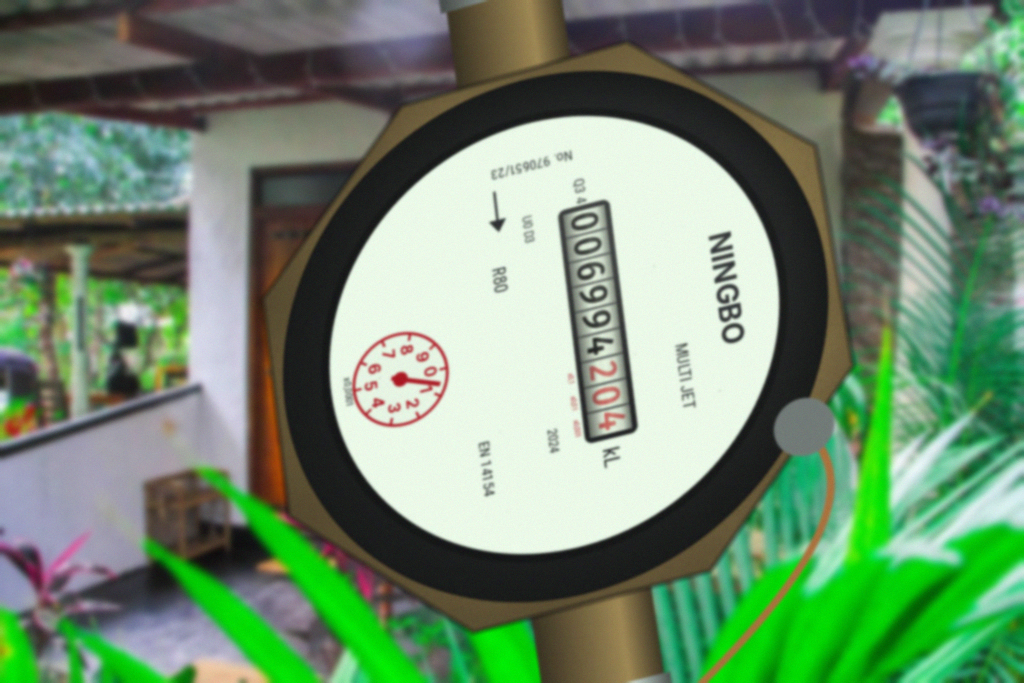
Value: 6994.2040 kL
